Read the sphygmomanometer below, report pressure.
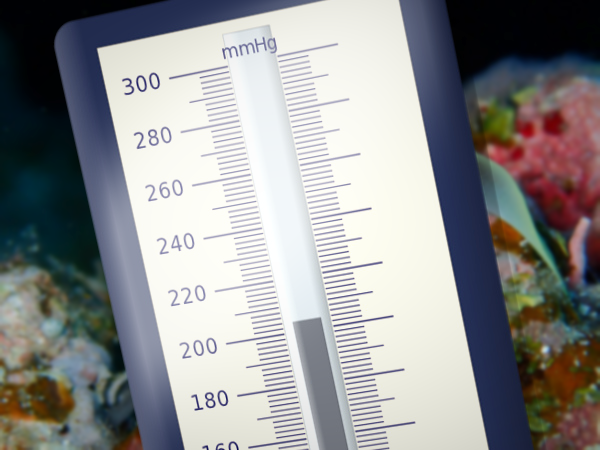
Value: 204 mmHg
